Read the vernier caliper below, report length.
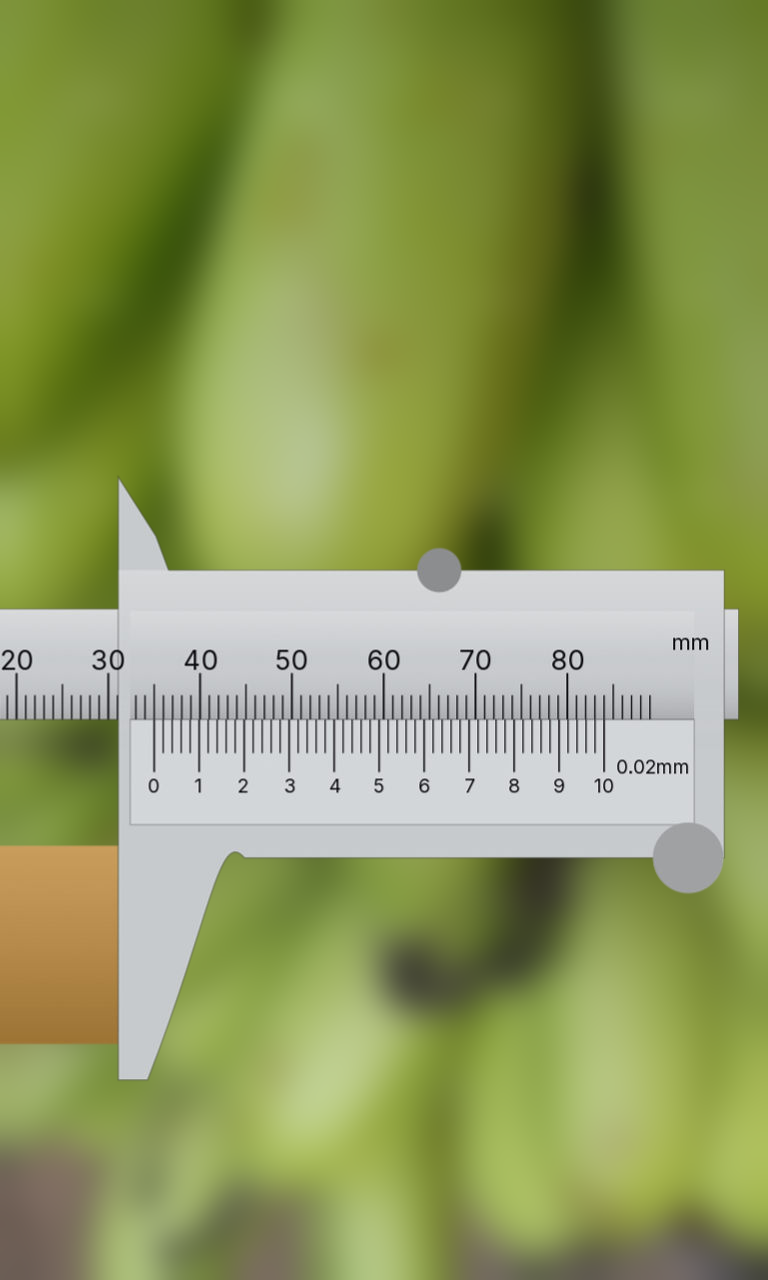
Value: 35.0 mm
